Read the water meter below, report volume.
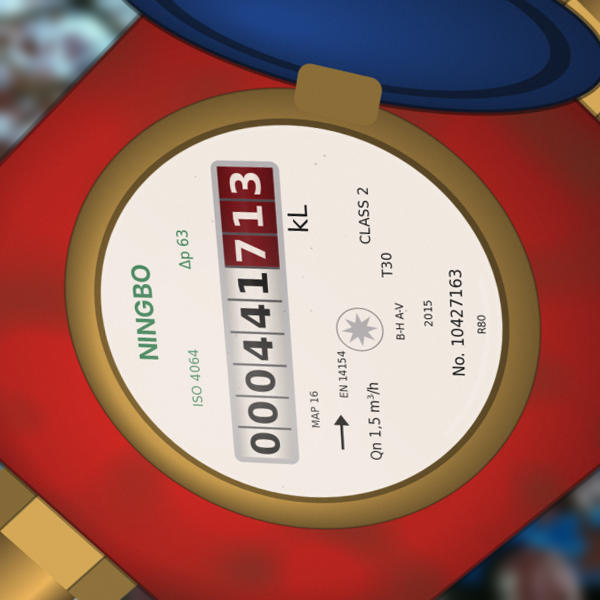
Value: 441.713 kL
